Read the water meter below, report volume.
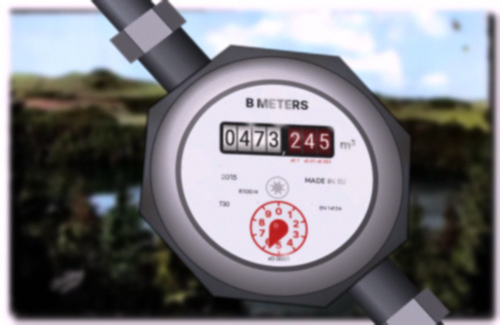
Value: 473.2455 m³
